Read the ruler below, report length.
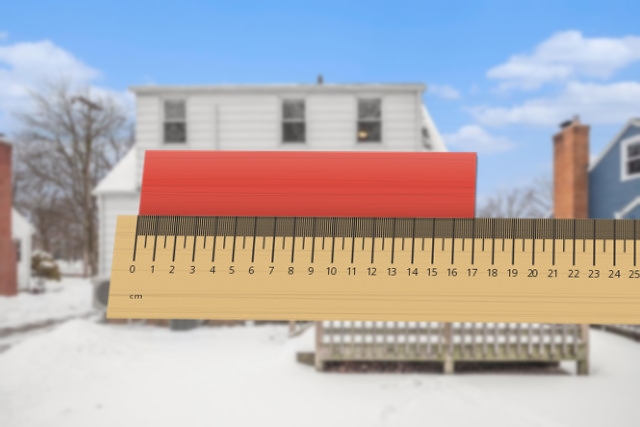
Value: 17 cm
